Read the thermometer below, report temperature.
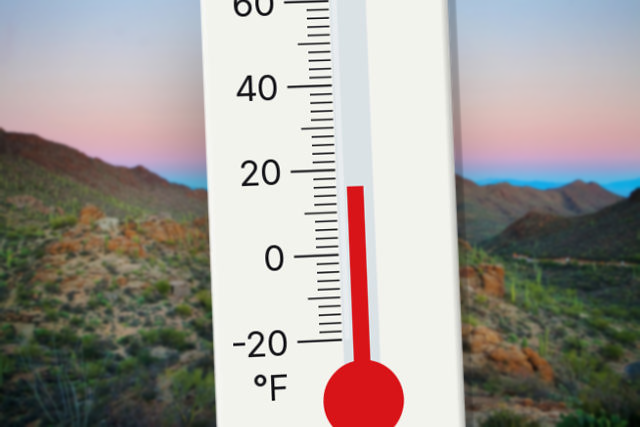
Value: 16 °F
